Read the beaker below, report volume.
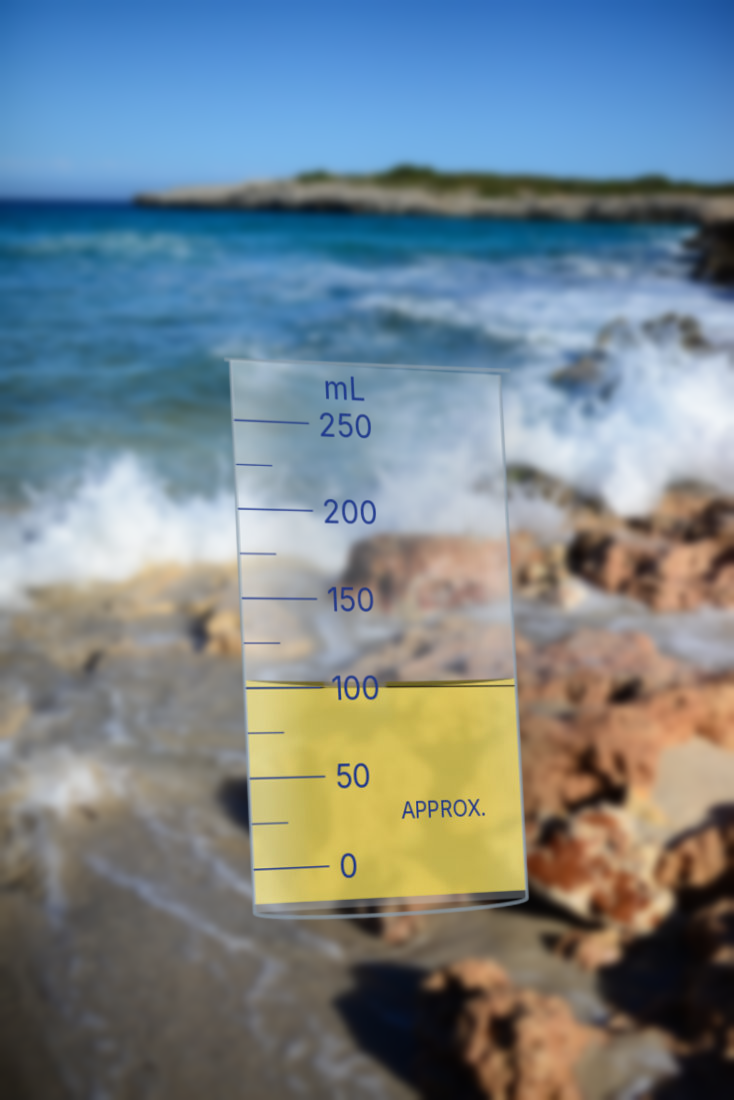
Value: 100 mL
